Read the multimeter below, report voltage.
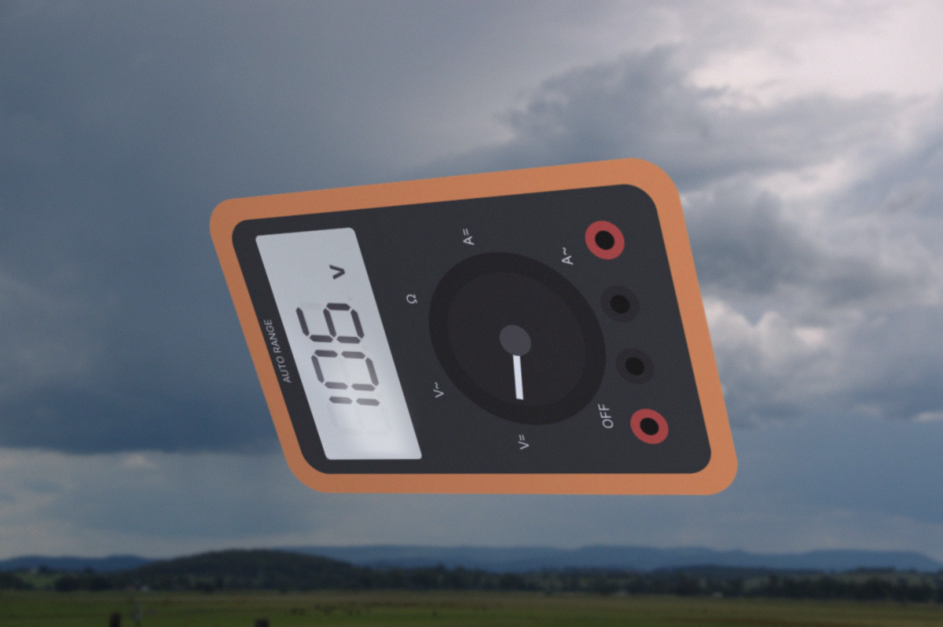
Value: 106 V
